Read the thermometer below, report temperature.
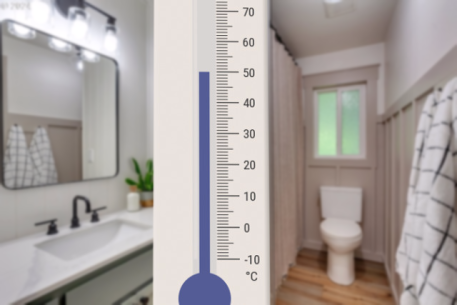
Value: 50 °C
